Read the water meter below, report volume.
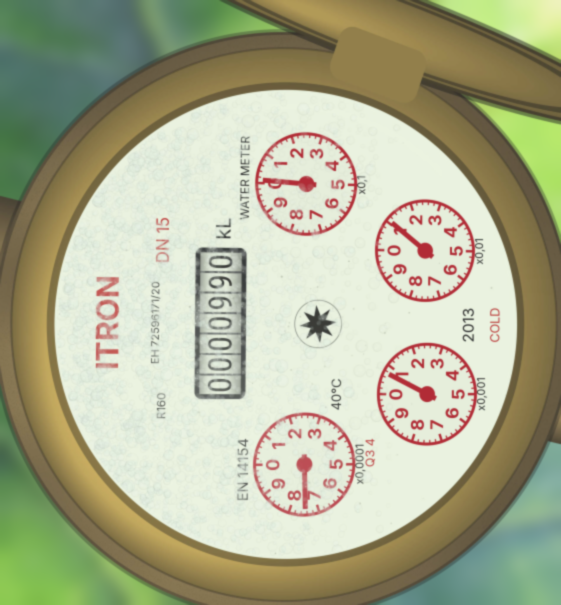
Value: 990.0107 kL
